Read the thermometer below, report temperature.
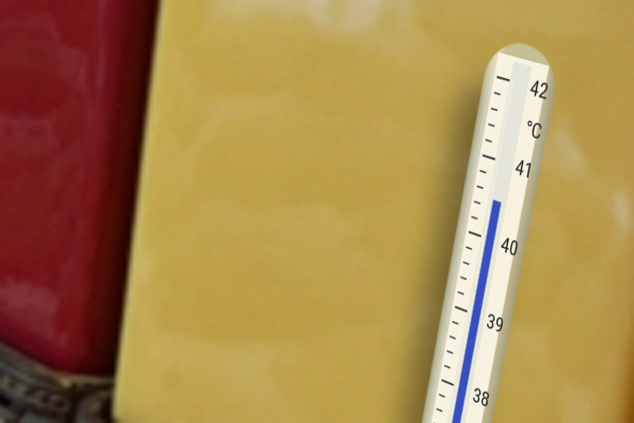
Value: 40.5 °C
